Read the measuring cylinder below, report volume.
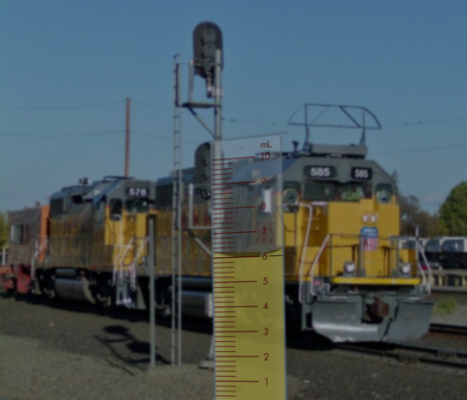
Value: 6 mL
